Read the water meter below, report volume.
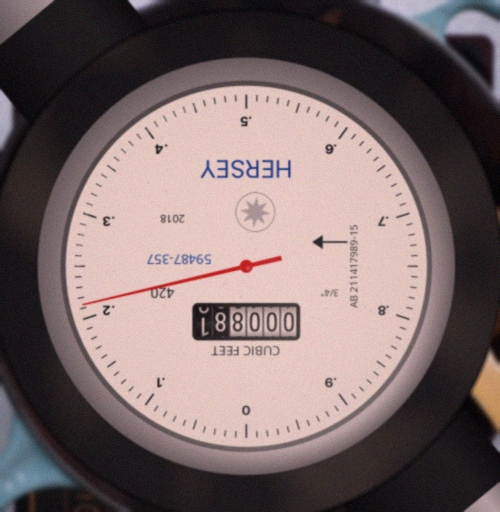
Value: 881.21 ft³
